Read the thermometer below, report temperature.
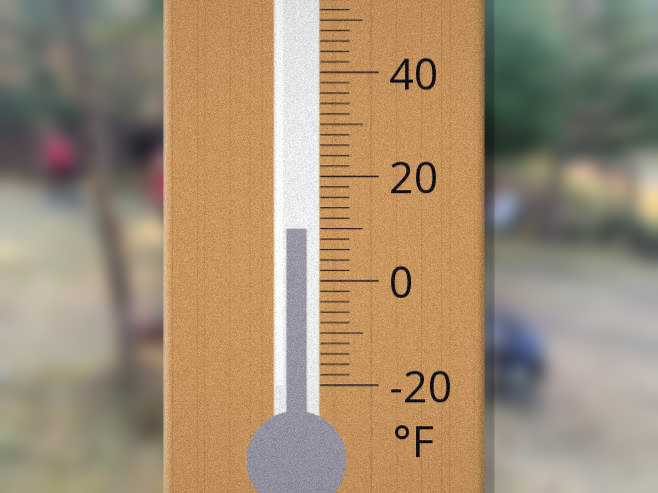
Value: 10 °F
